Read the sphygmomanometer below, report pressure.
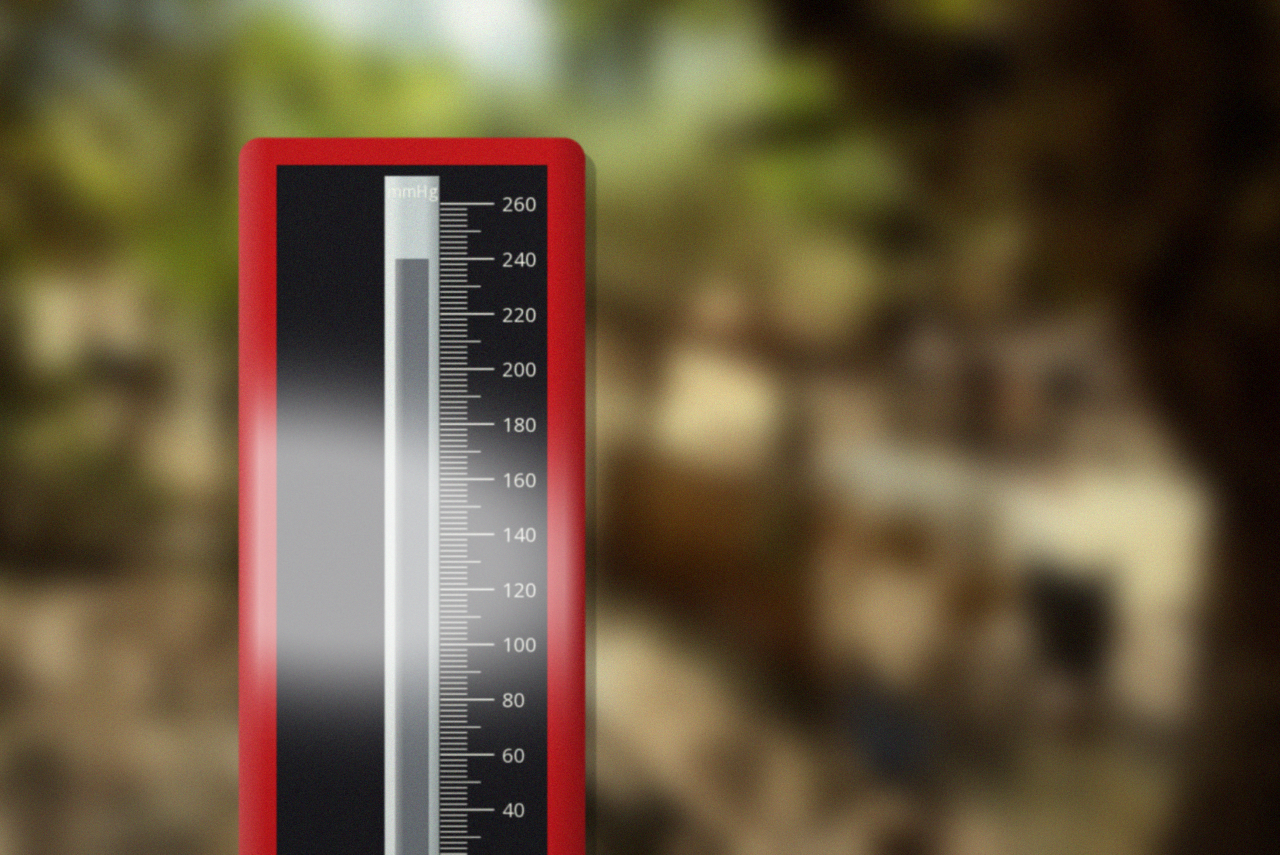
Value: 240 mmHg
